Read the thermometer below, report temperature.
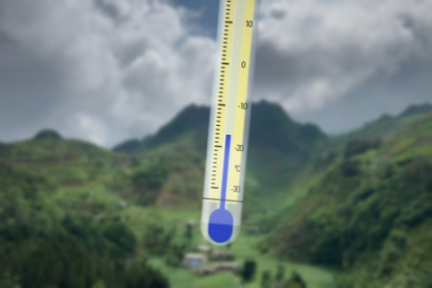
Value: -17 °C
